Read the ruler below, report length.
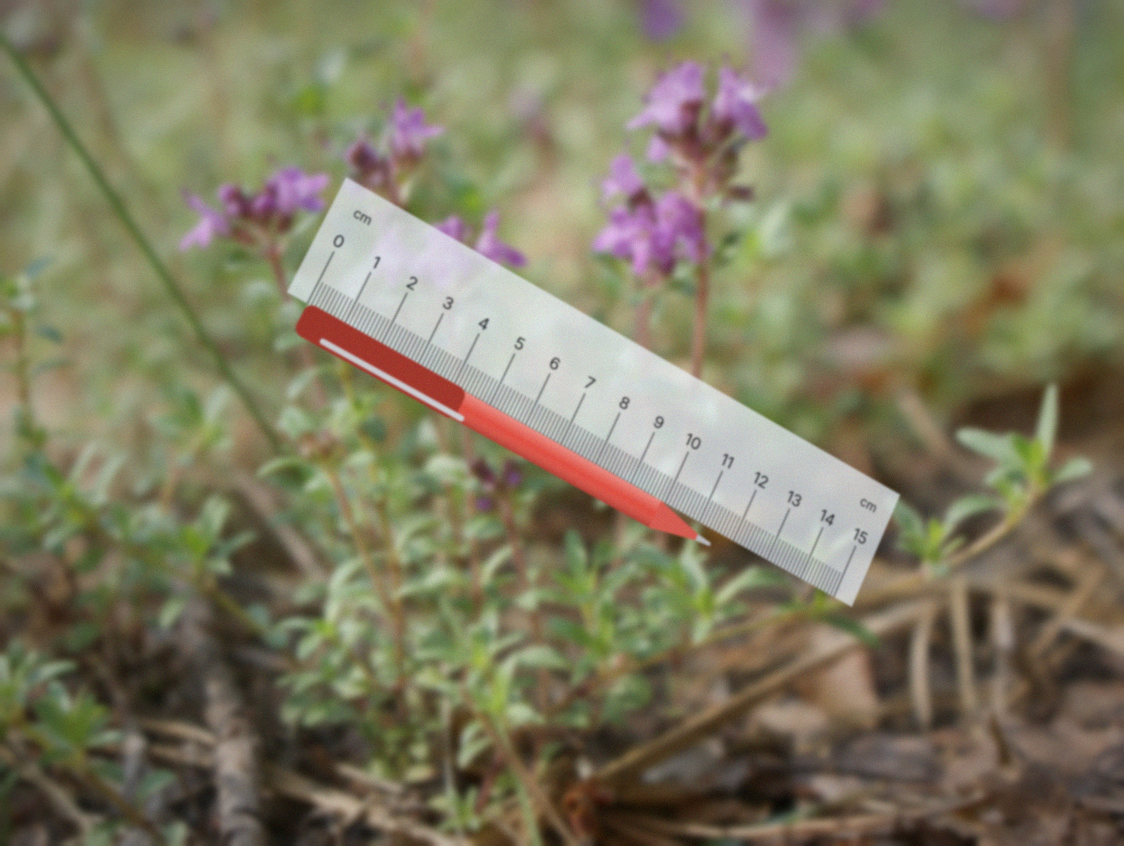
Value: 11.5 cm
